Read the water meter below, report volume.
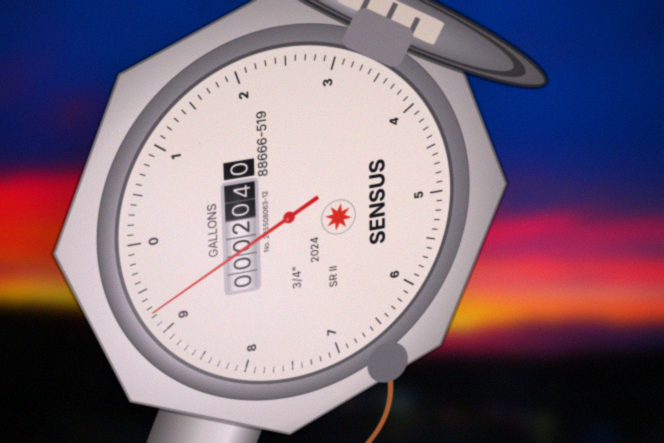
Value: 2039.2 gal
